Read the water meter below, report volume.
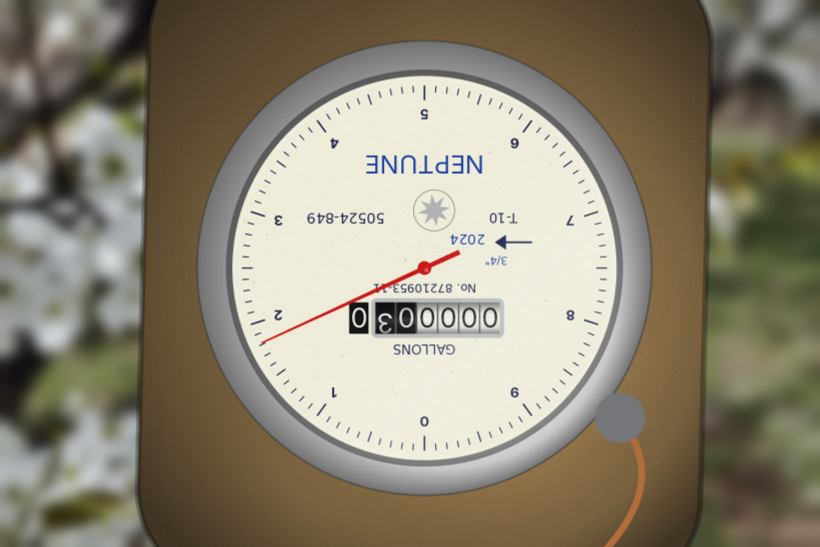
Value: 31.8 gal
